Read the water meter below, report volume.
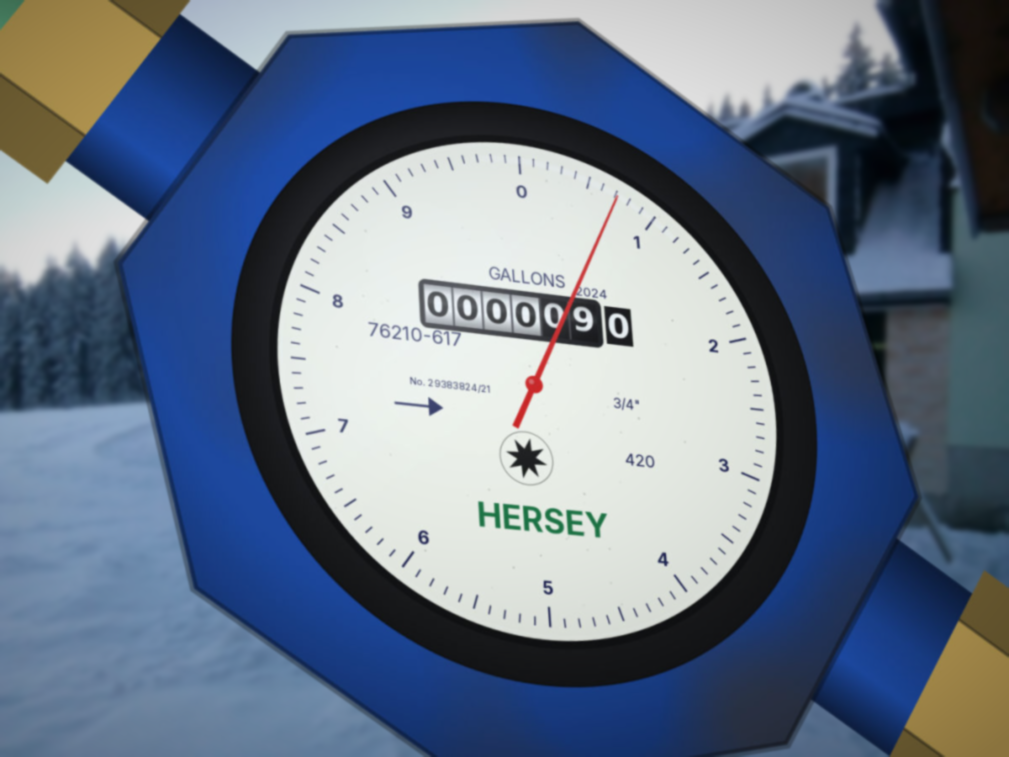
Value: 90.7 gal
